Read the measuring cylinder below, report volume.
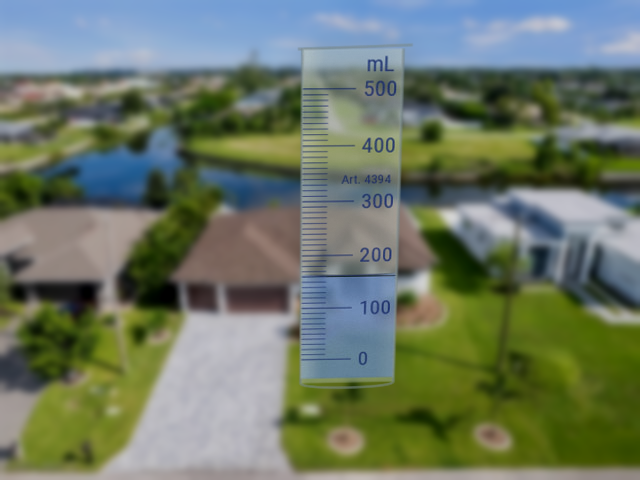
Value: 160 mL
